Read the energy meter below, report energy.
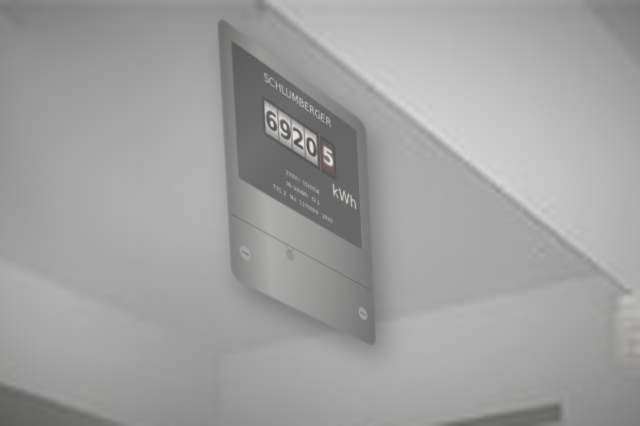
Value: 6920.5 kWh
